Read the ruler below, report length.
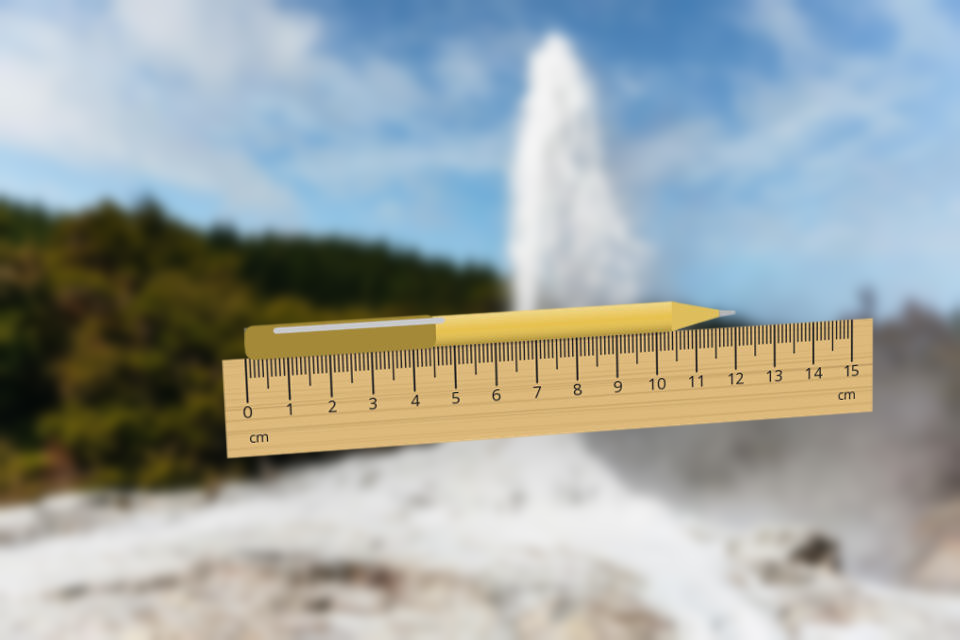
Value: 12 cm
